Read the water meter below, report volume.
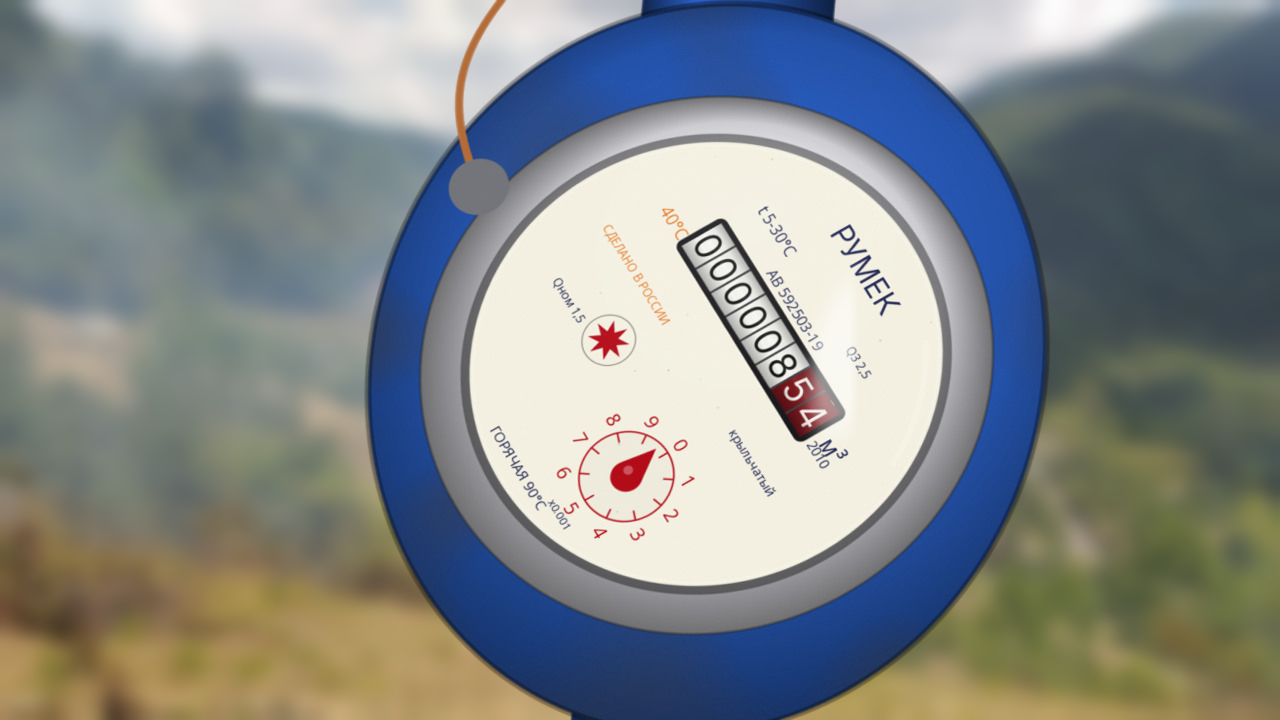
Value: 8.539 m³
